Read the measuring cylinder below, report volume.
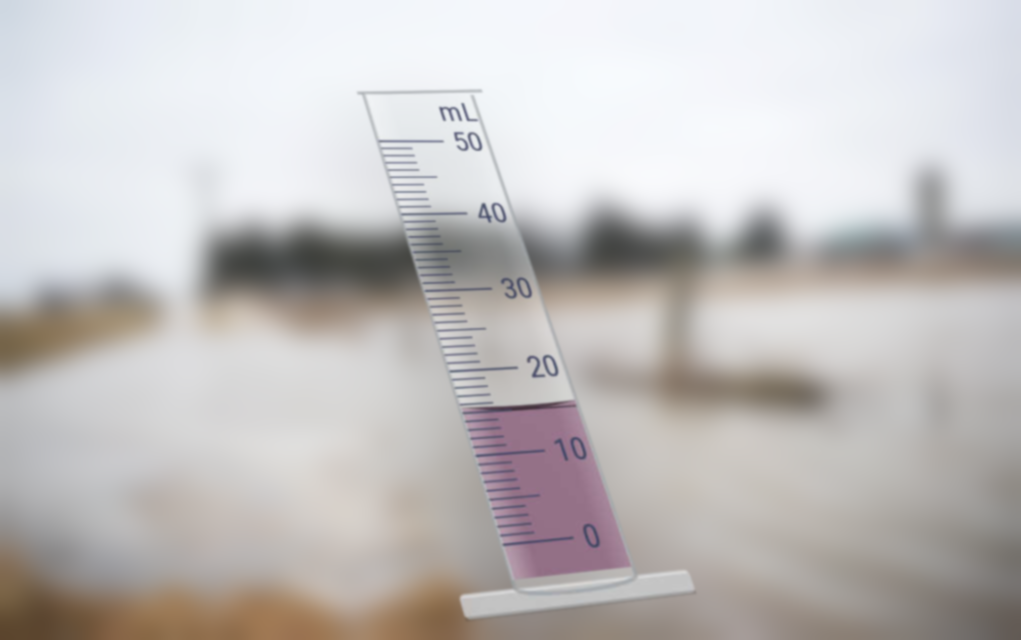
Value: 15 mL
